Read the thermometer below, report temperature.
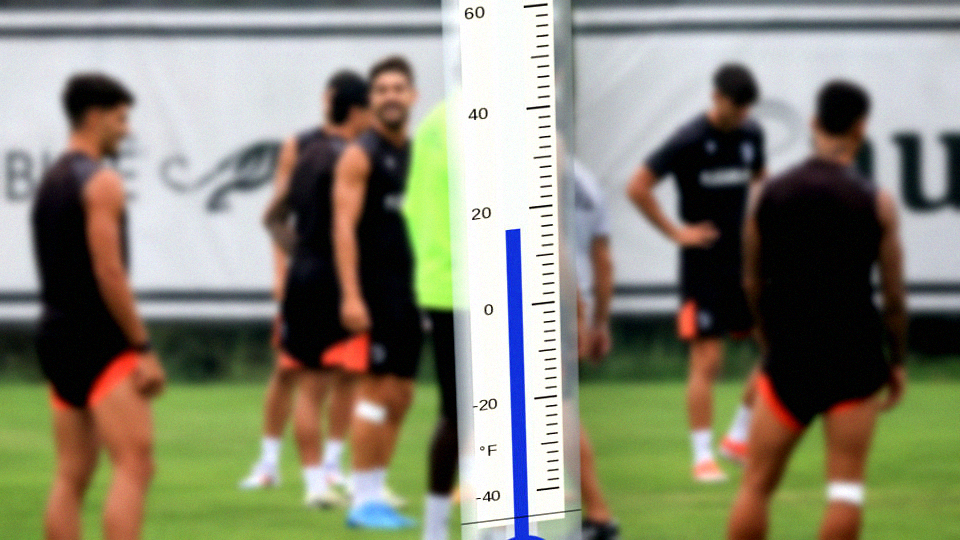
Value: 16 °F
